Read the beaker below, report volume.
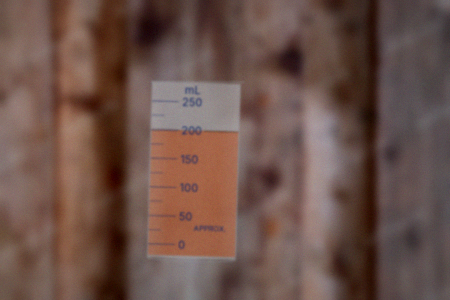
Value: 200 mL
